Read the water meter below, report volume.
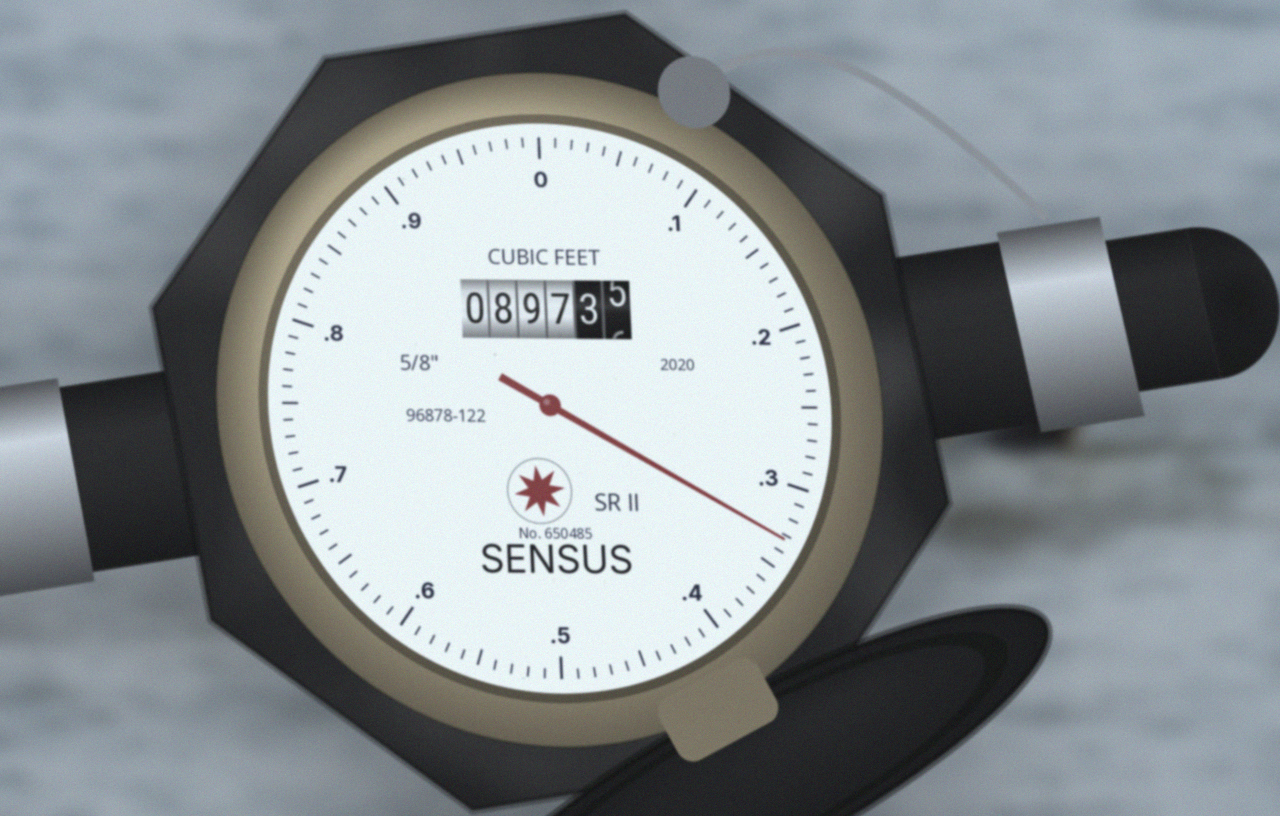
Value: 89735.33 ft³
